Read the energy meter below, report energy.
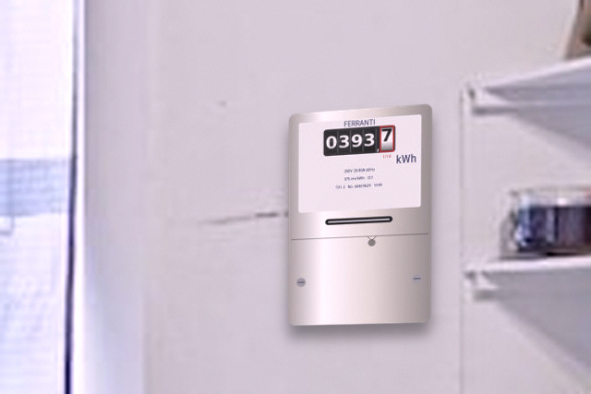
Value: 393.7 kWh
